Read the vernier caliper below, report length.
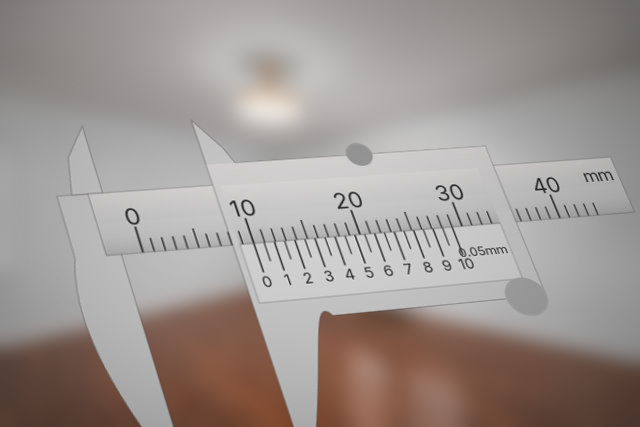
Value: 10.0 mm
